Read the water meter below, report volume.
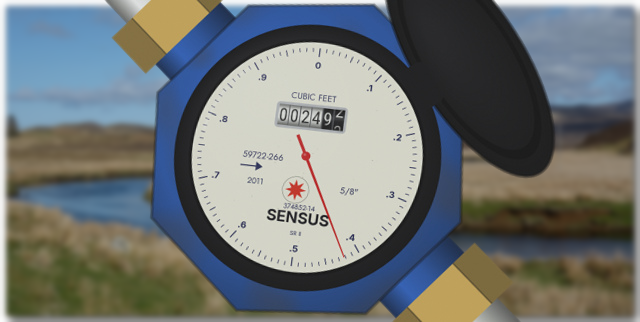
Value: 2492.42 ft³
